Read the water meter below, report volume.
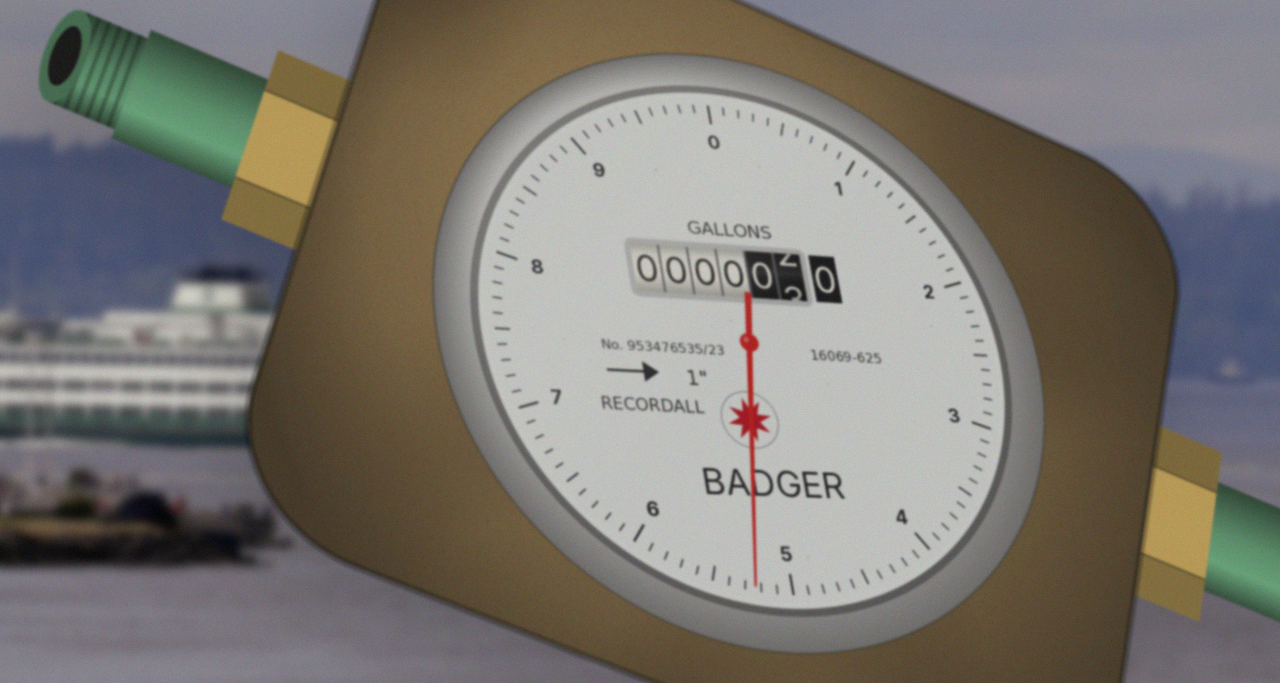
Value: 25.2 gal
